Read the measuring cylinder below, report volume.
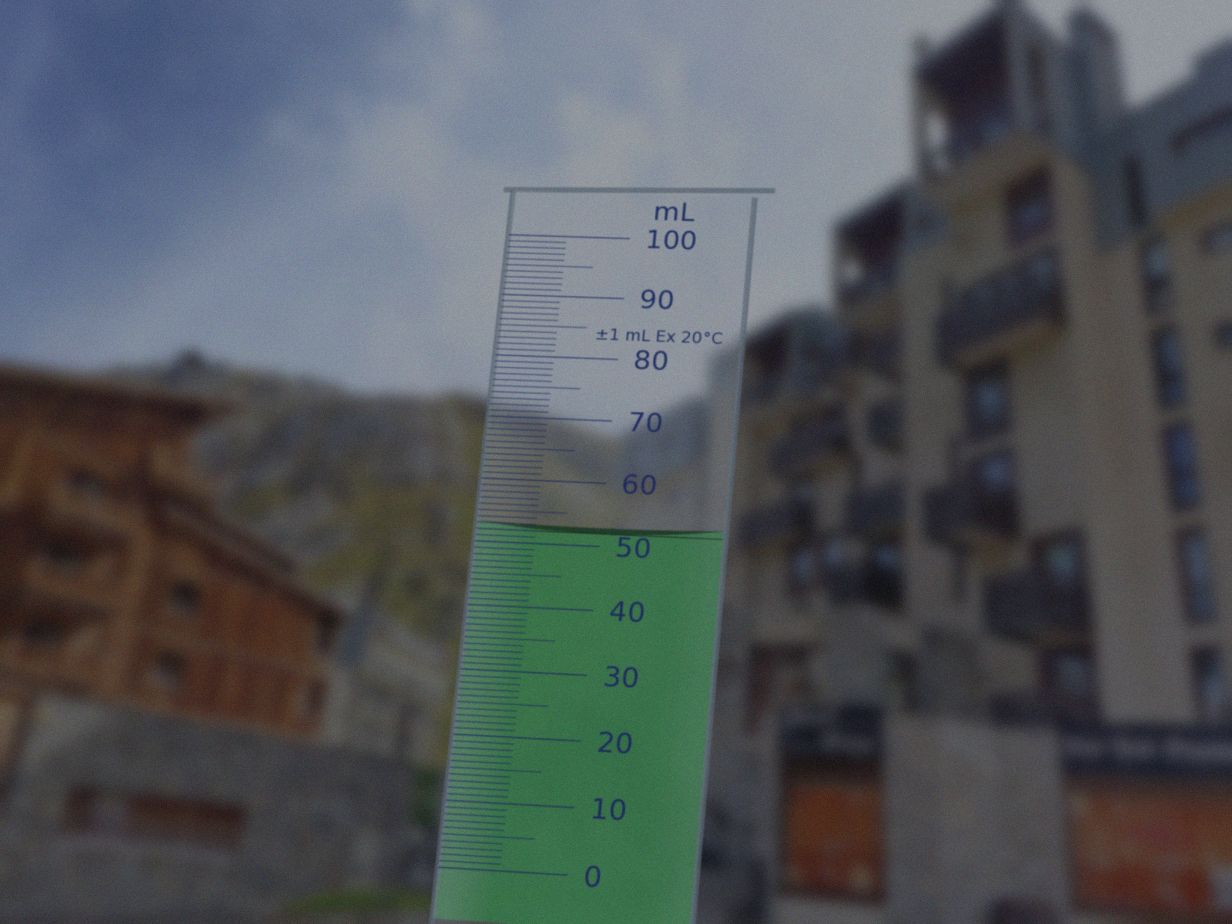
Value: 52 mL
